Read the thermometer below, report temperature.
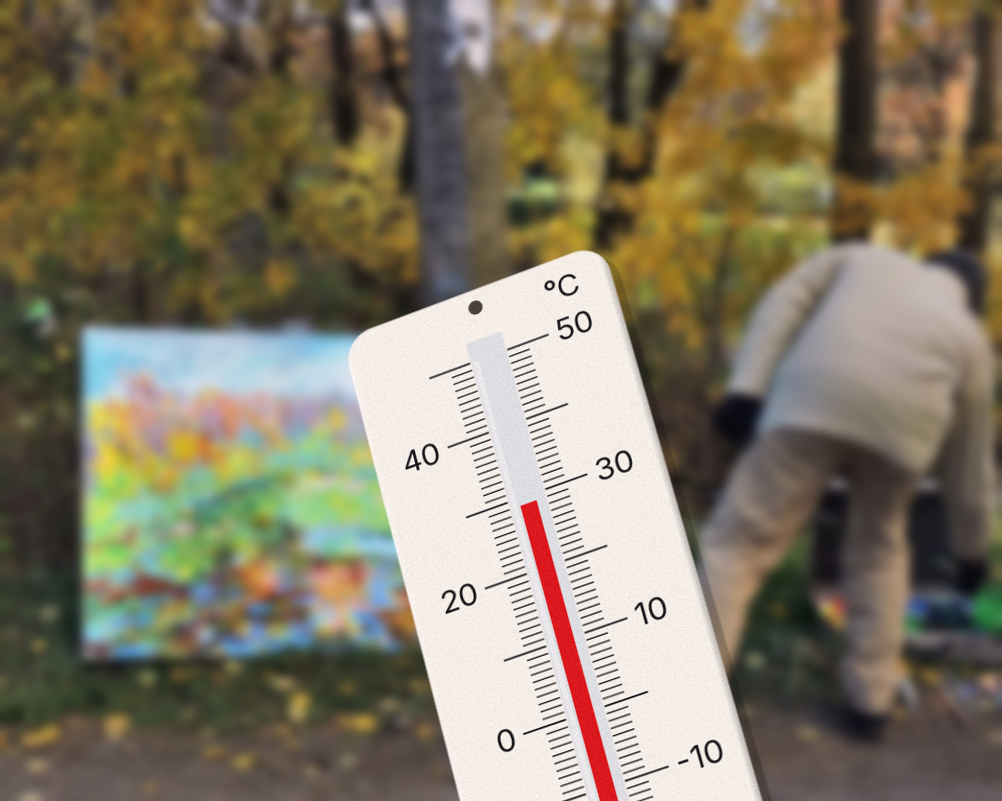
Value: 29 °C
